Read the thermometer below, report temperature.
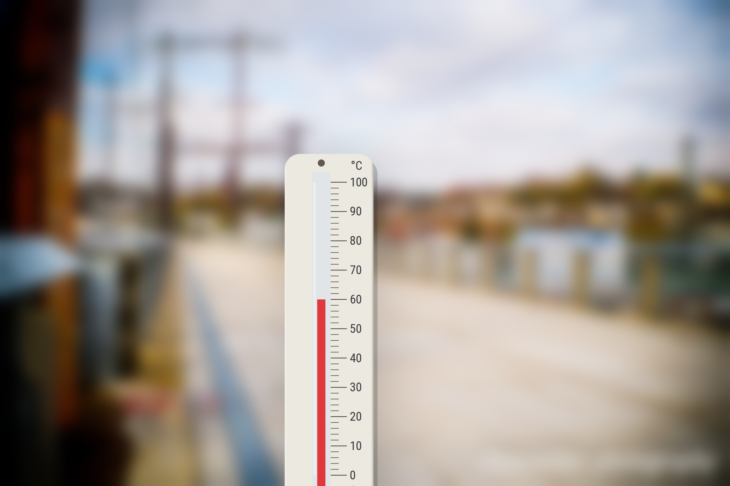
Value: 60 °C
